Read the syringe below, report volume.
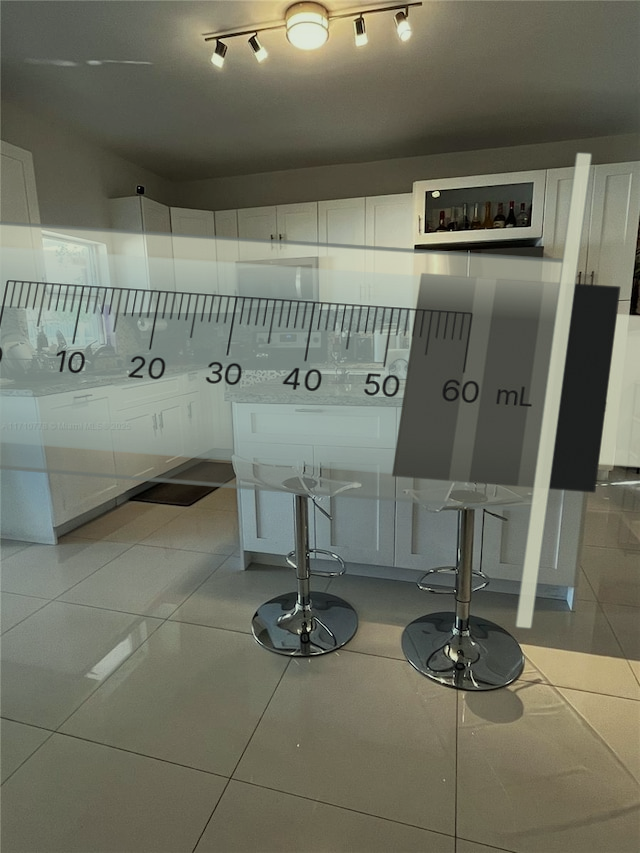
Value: 53 mL
